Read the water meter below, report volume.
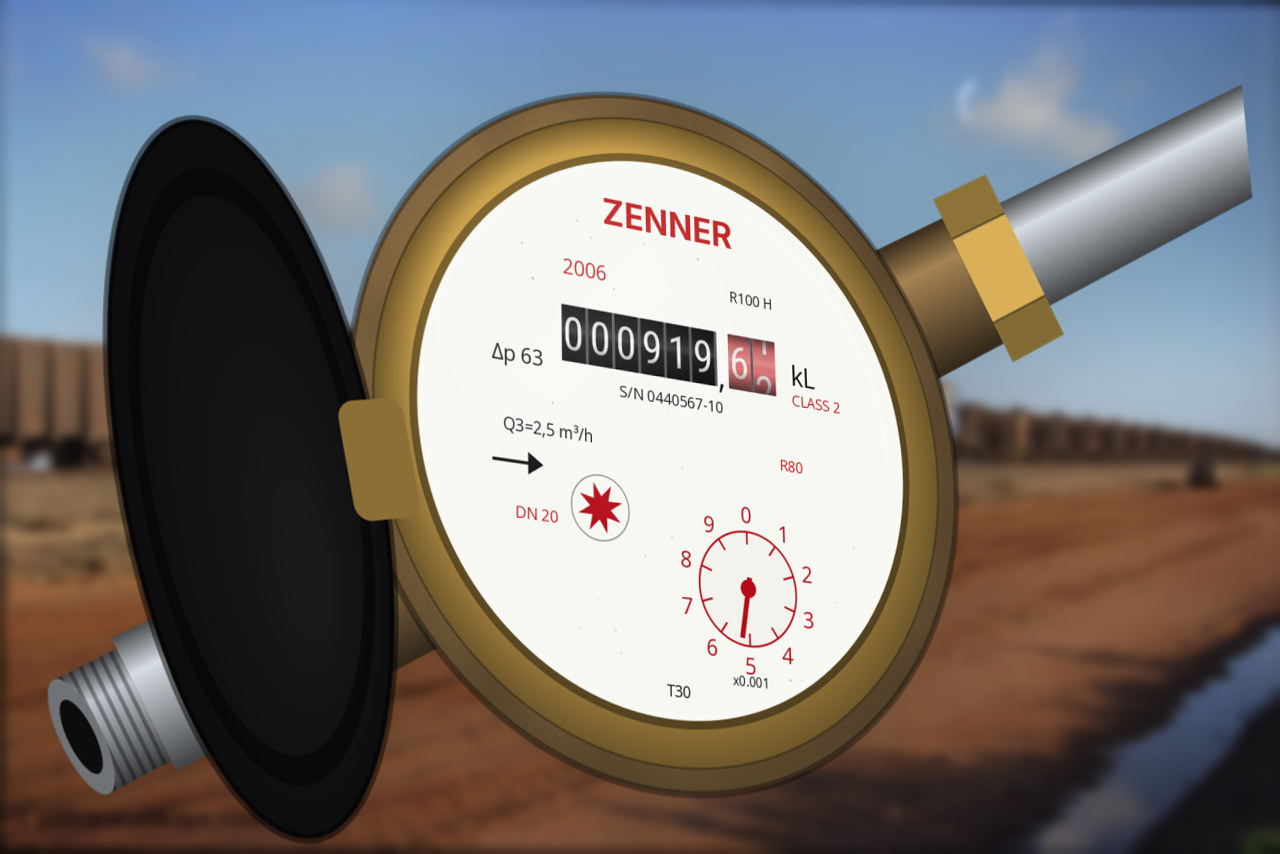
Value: 919.615 kL
